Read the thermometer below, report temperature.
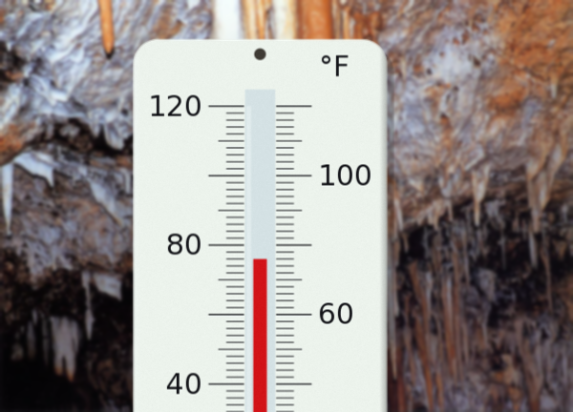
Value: 76 °F
